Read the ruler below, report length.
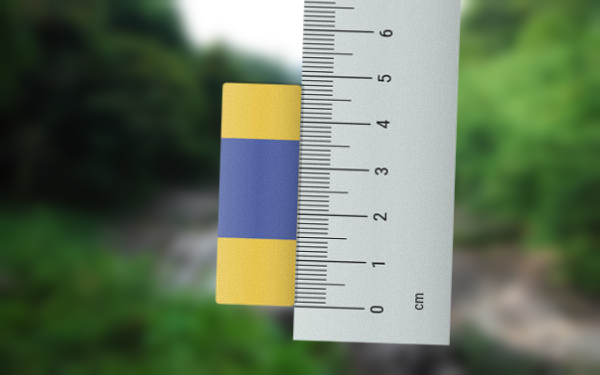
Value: 4.8 cm
